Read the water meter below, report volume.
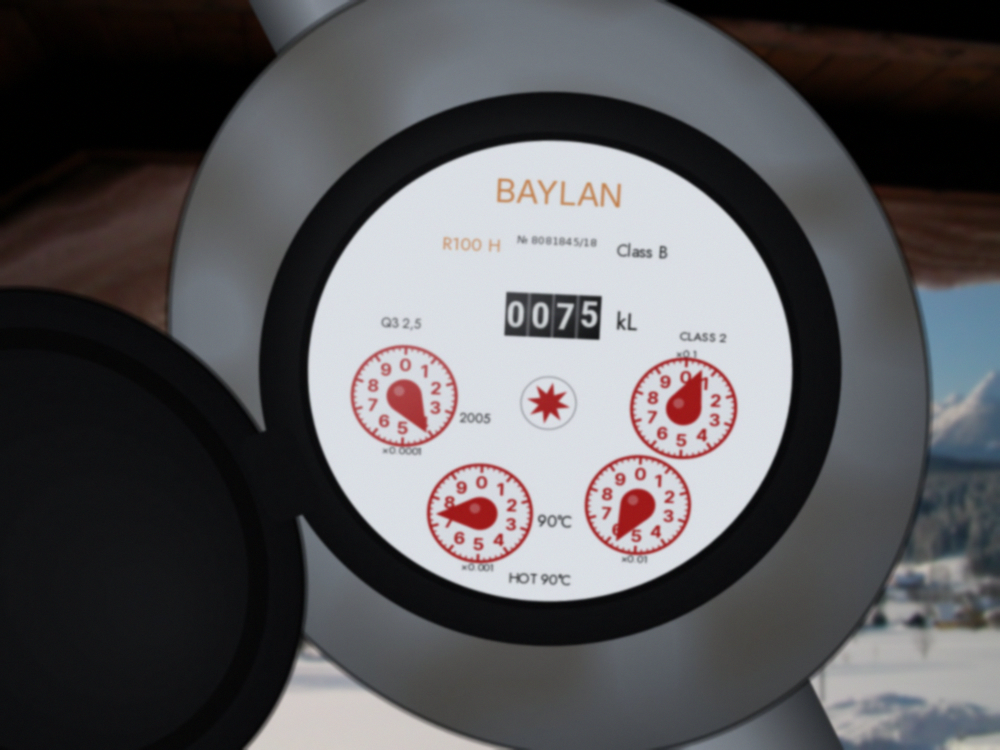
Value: 75.0574 kL
